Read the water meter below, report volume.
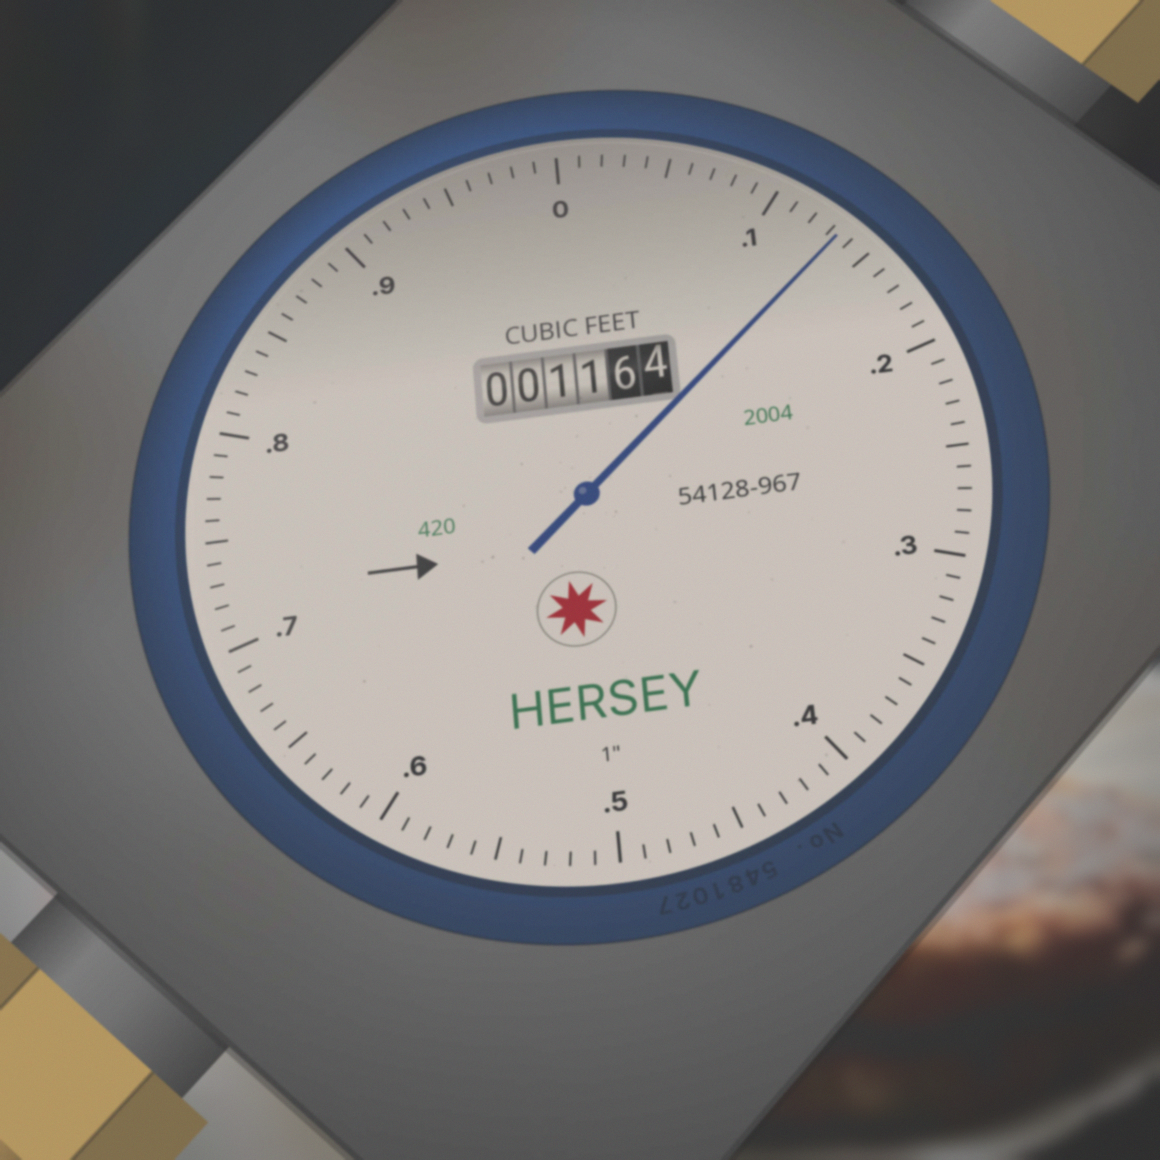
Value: 1164.13 ft³
